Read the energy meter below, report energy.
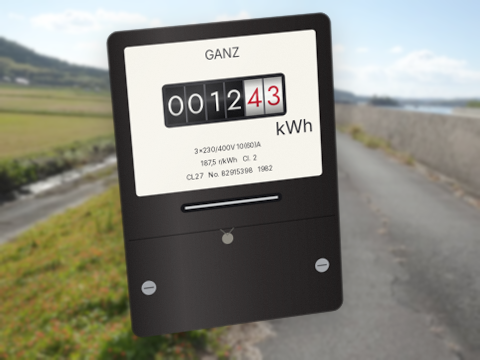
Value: 12.43 kWh
